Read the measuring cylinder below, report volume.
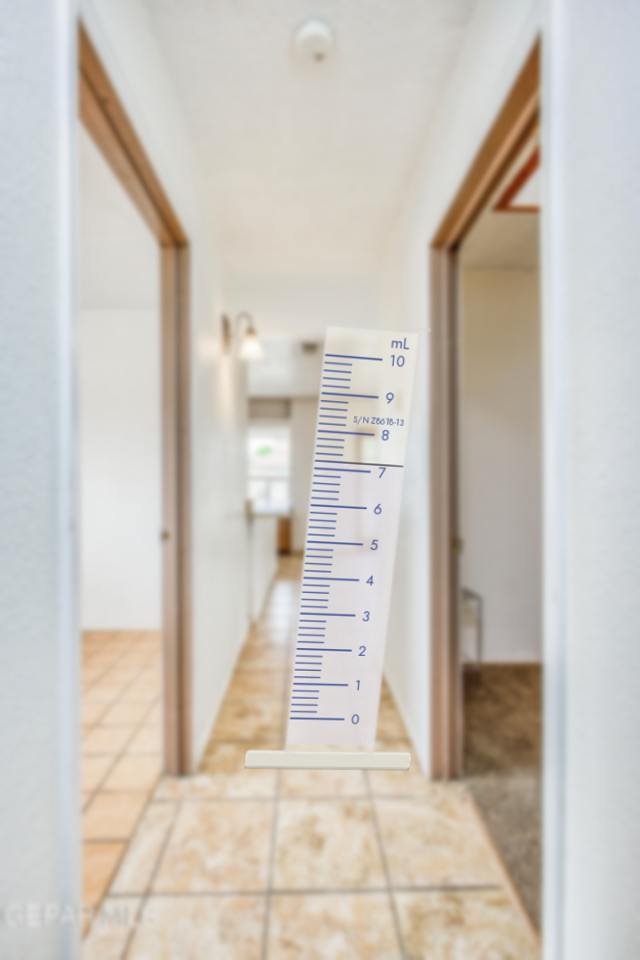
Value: 7.2 mL
